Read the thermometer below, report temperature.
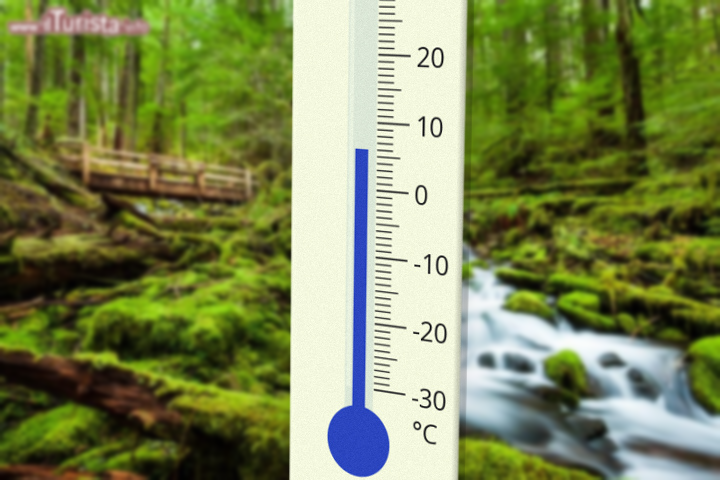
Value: 6 °C
